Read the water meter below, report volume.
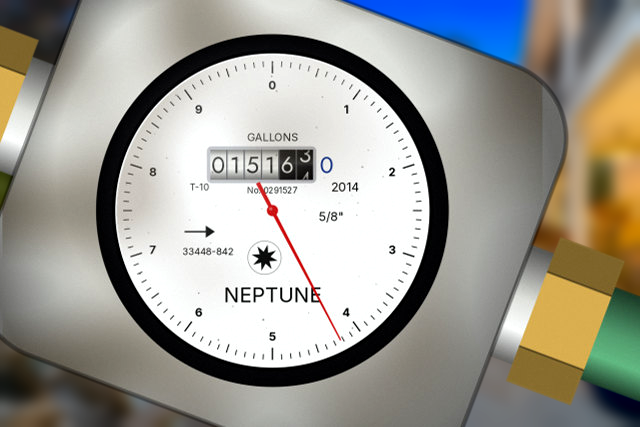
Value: 151634.2 gal
